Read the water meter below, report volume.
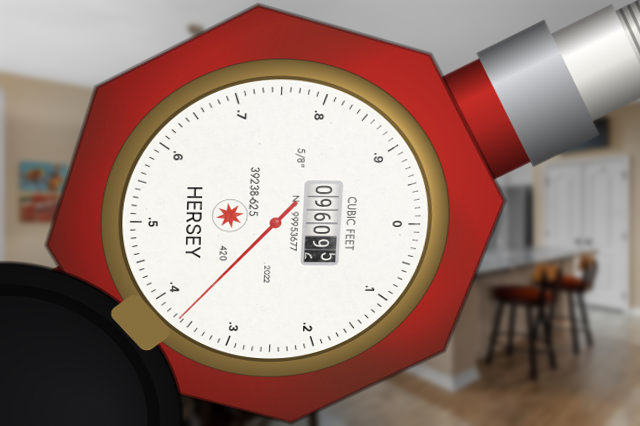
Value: 96095.36 ft³
